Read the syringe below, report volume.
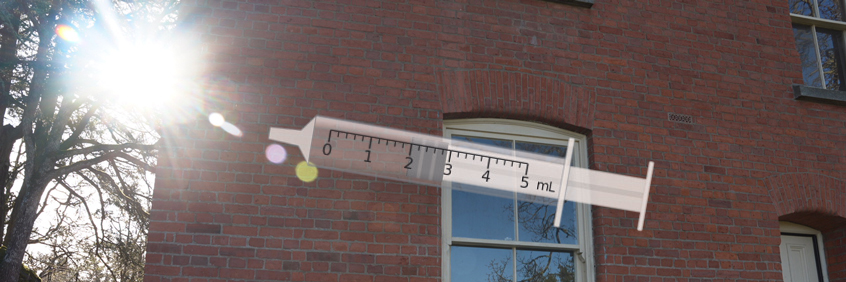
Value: 2 mL
